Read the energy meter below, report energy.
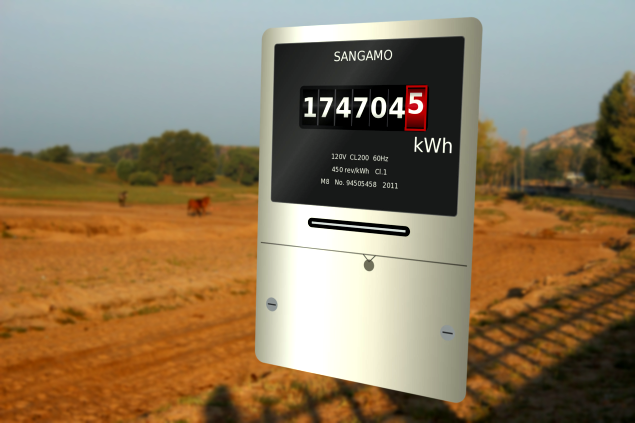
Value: 174704.5 kWh
